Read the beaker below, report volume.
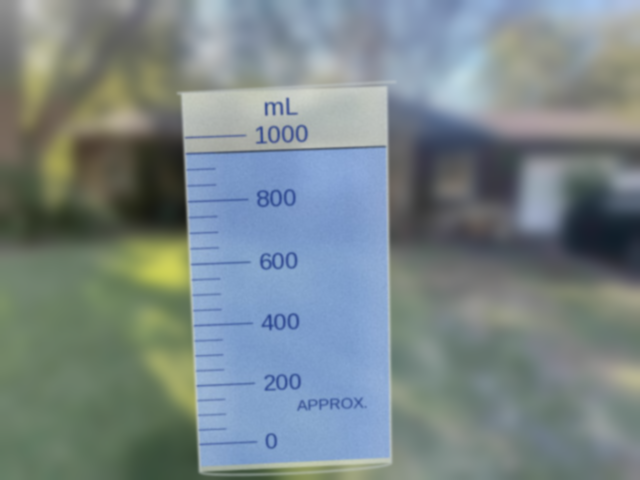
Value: 950 mL
